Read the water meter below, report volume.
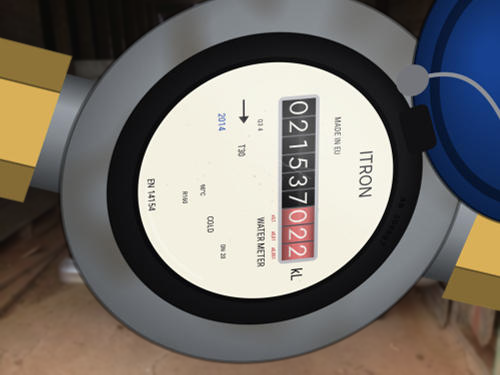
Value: 21537.022 kL
